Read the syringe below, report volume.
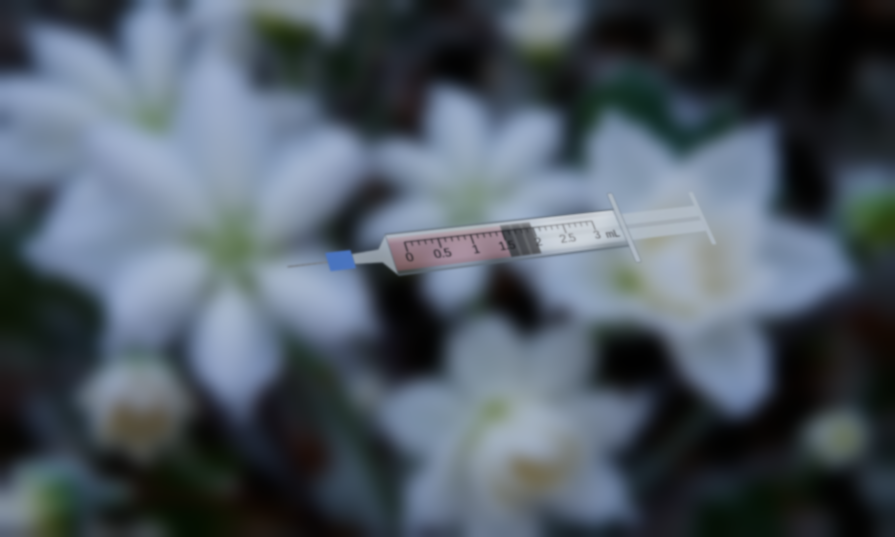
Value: 1.5 mL
